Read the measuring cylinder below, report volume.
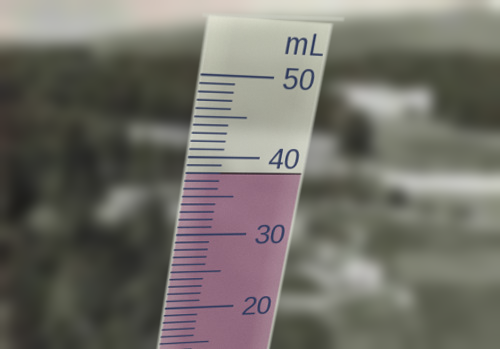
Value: 38 mL
